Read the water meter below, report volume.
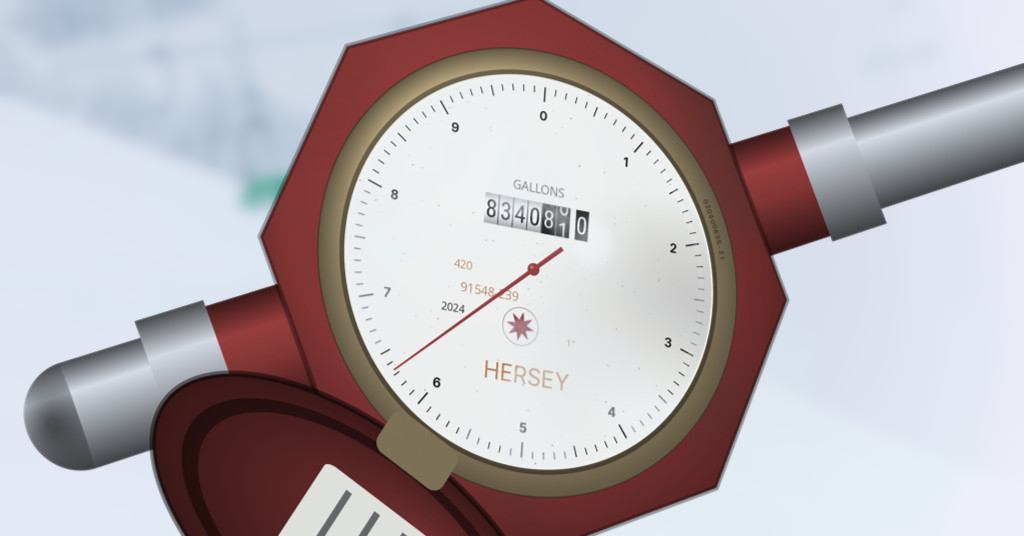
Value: 8340806.3 gal
